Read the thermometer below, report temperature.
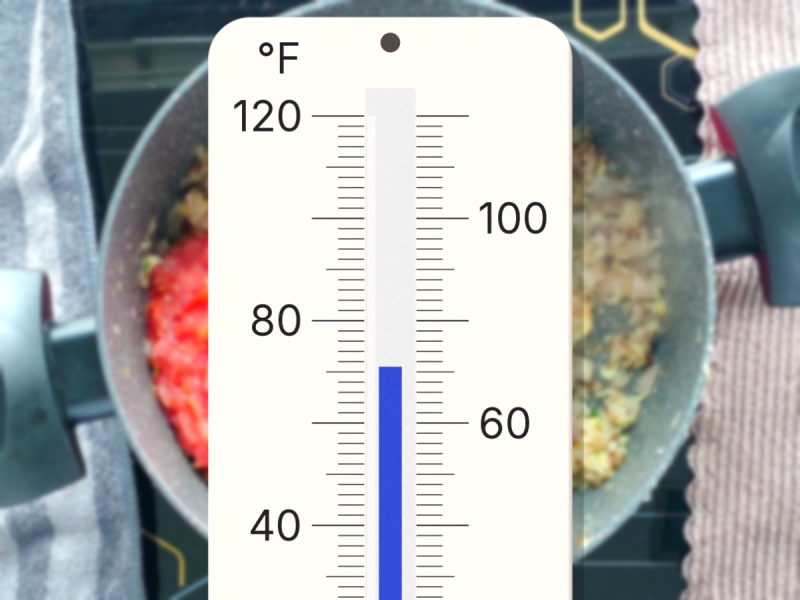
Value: 71 °F
